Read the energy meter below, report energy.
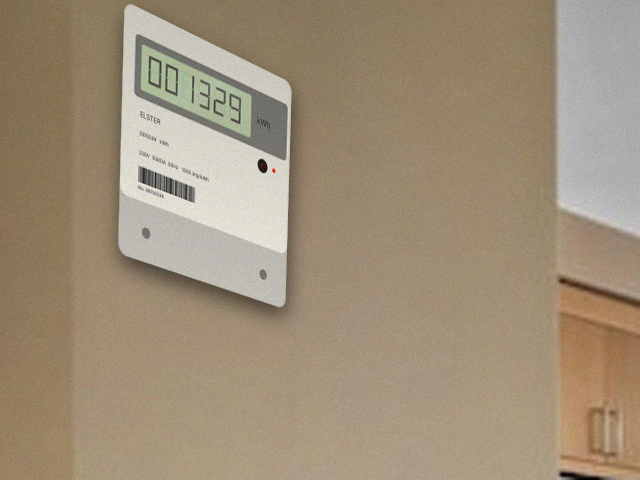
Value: 1329 kWh
